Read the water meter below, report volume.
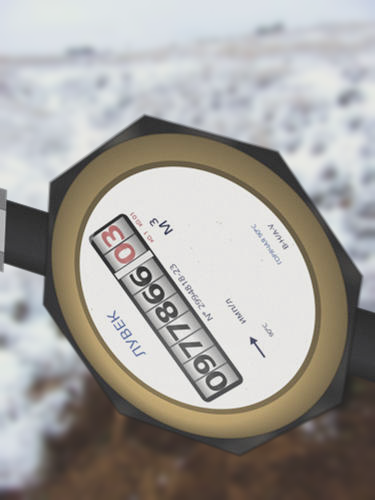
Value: 977866.03 m³
